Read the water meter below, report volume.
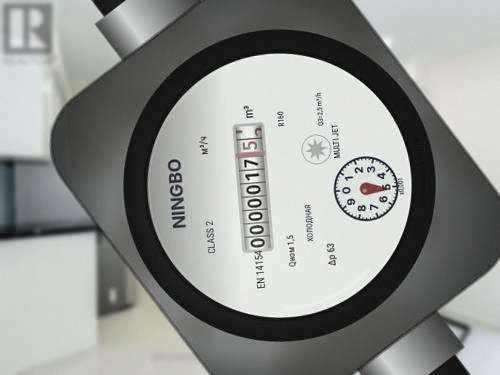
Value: 17.515 m³
